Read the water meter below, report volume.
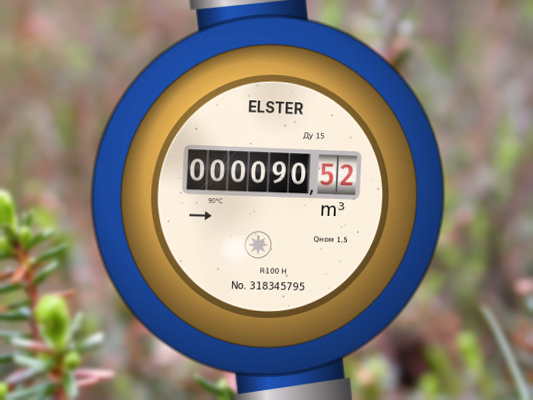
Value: 90.52 m³
